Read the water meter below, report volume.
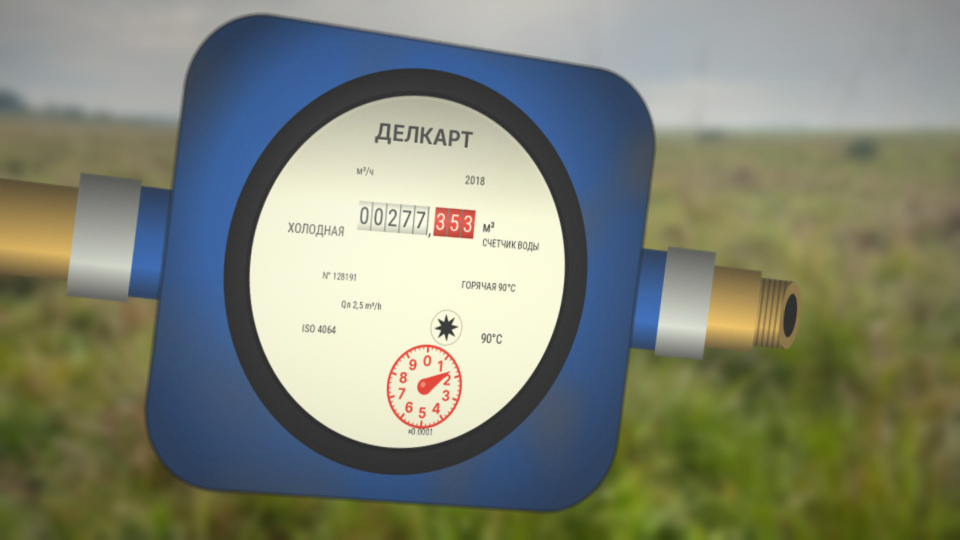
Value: 277.3531 m³
